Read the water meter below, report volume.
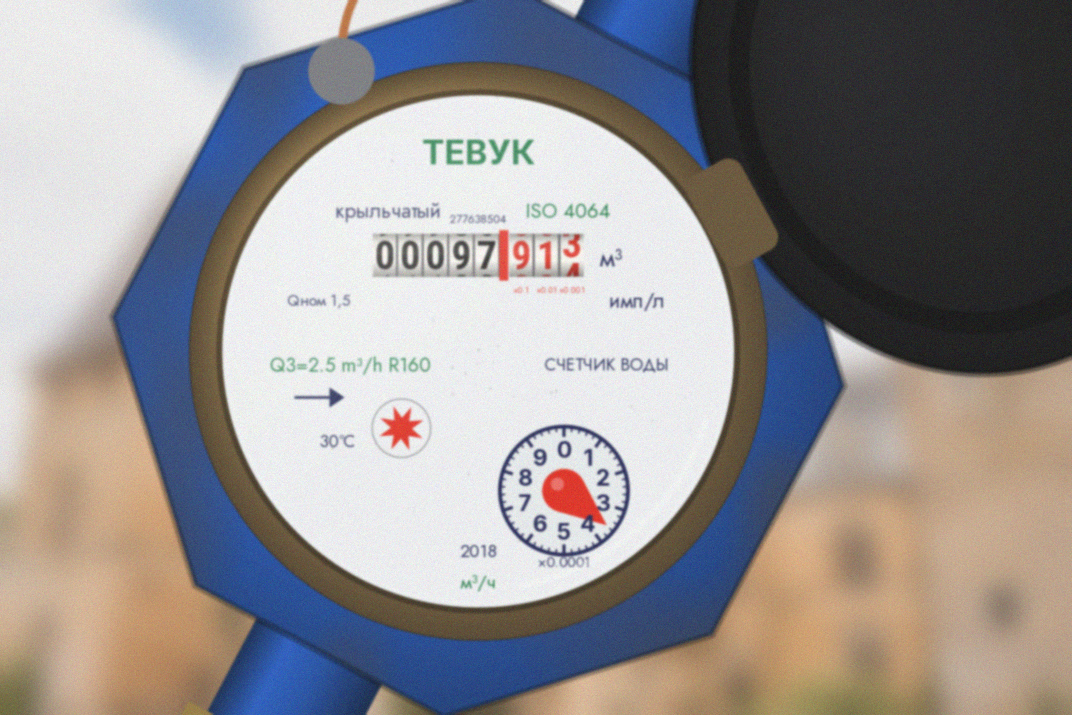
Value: 97.9133 m³
